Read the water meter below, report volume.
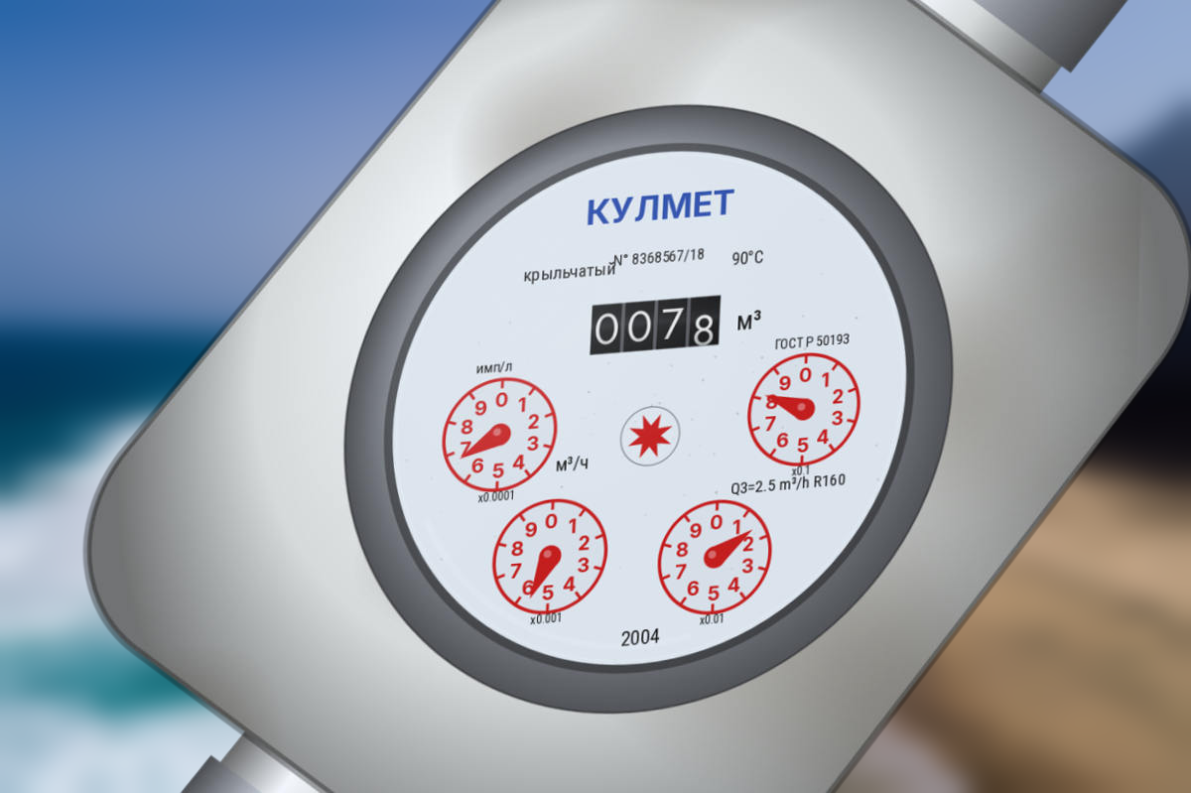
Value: 77.8156 m³
